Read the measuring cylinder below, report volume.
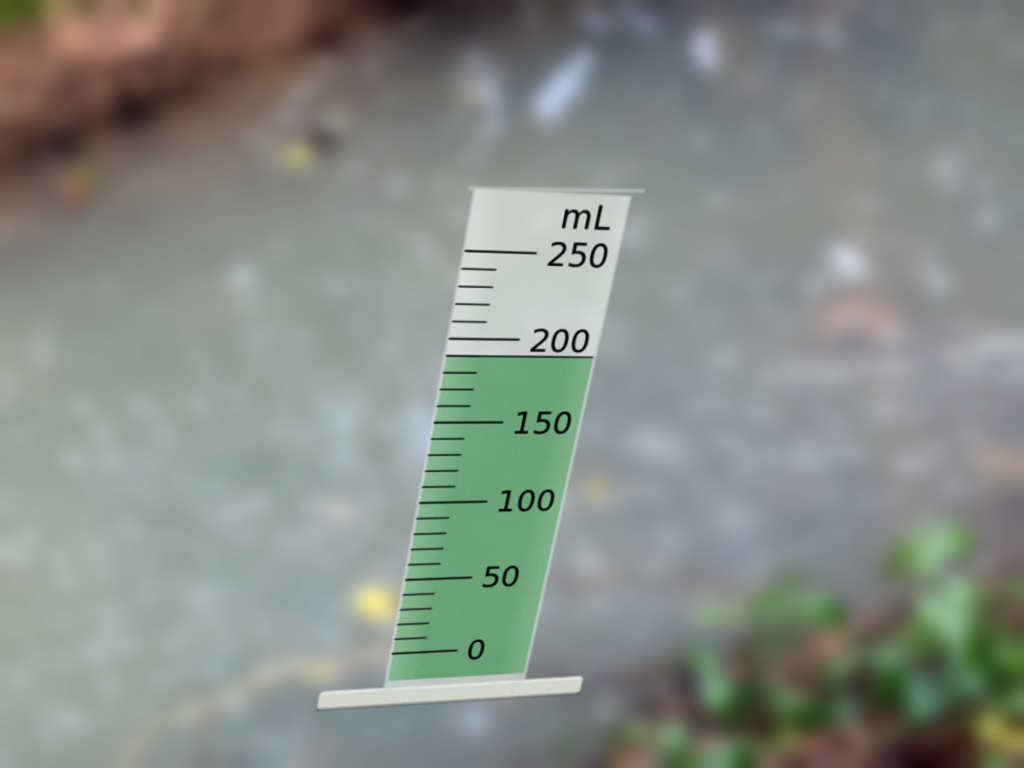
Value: 190 mL
